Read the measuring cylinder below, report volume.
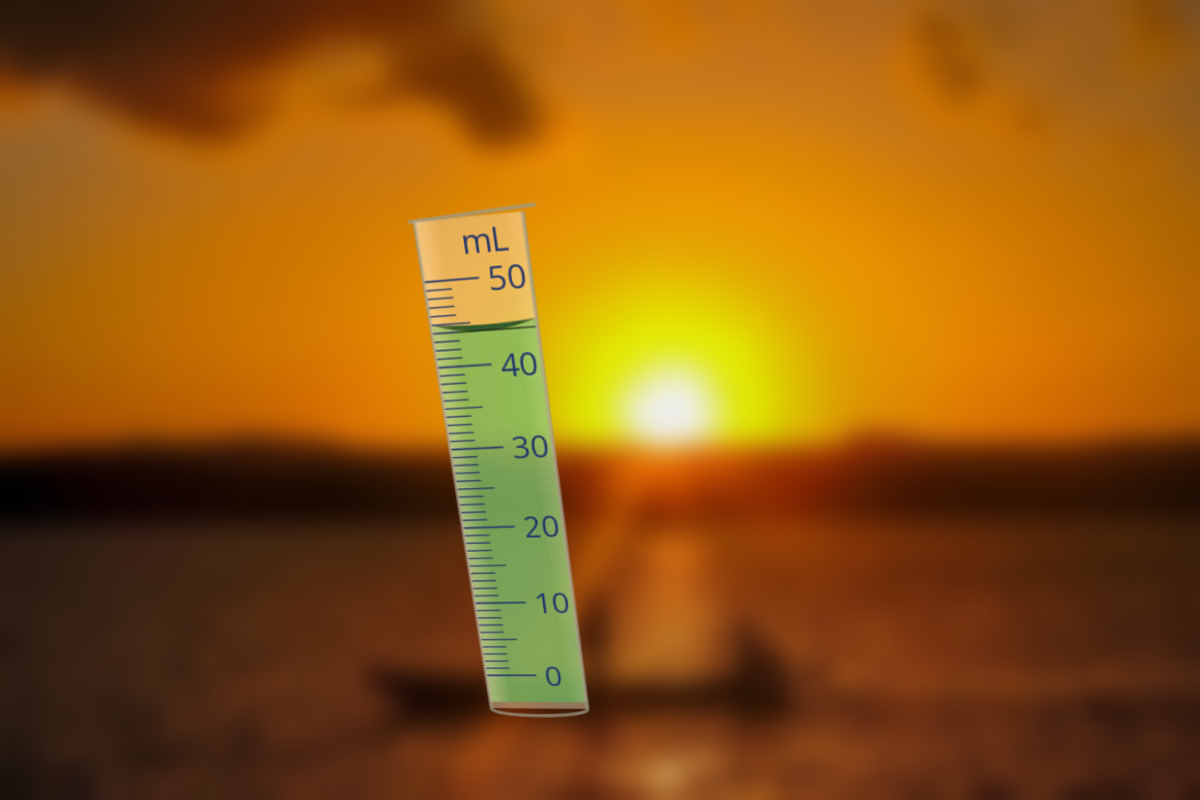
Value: 44 mL
